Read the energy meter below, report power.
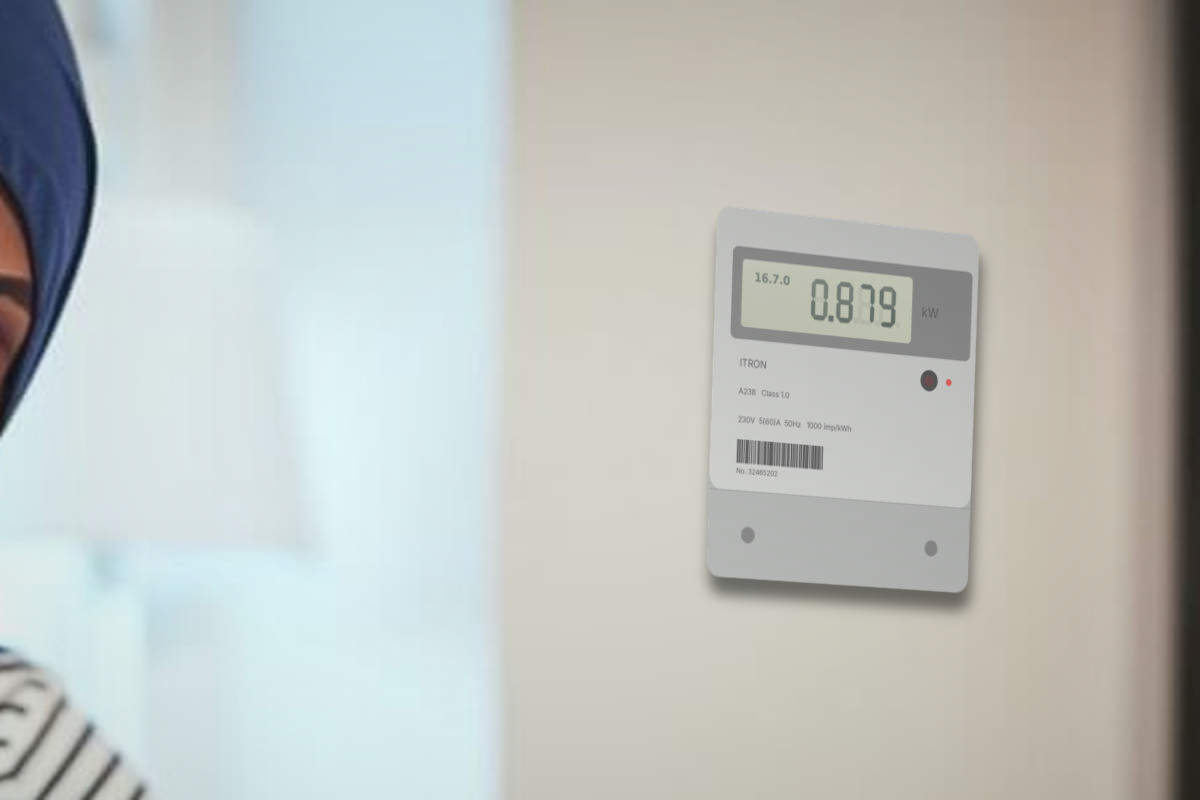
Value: 0.879 kW
